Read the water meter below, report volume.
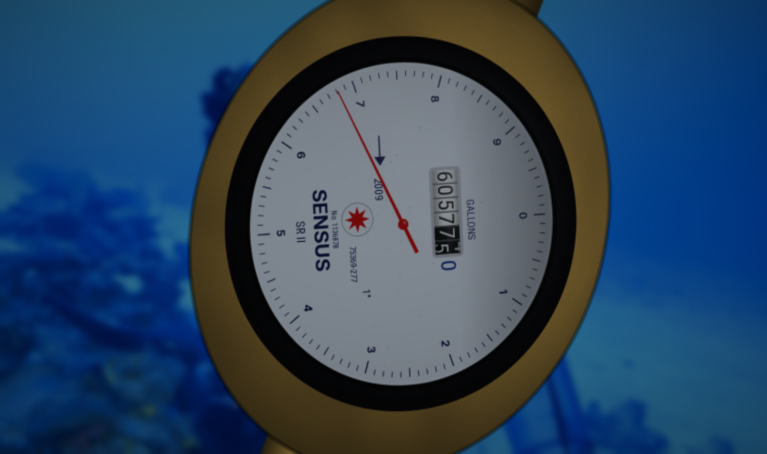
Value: 6057746.8 gal
